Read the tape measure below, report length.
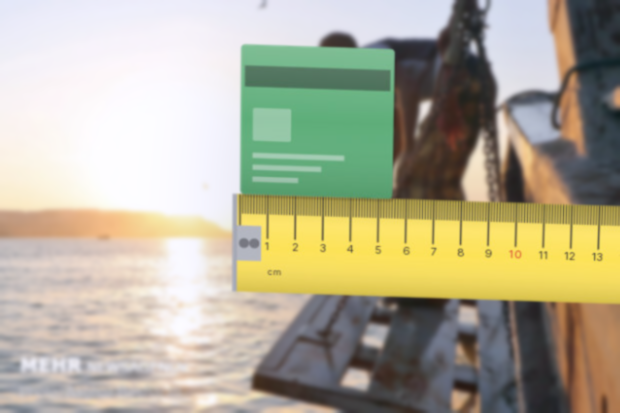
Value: 5.5 cm
